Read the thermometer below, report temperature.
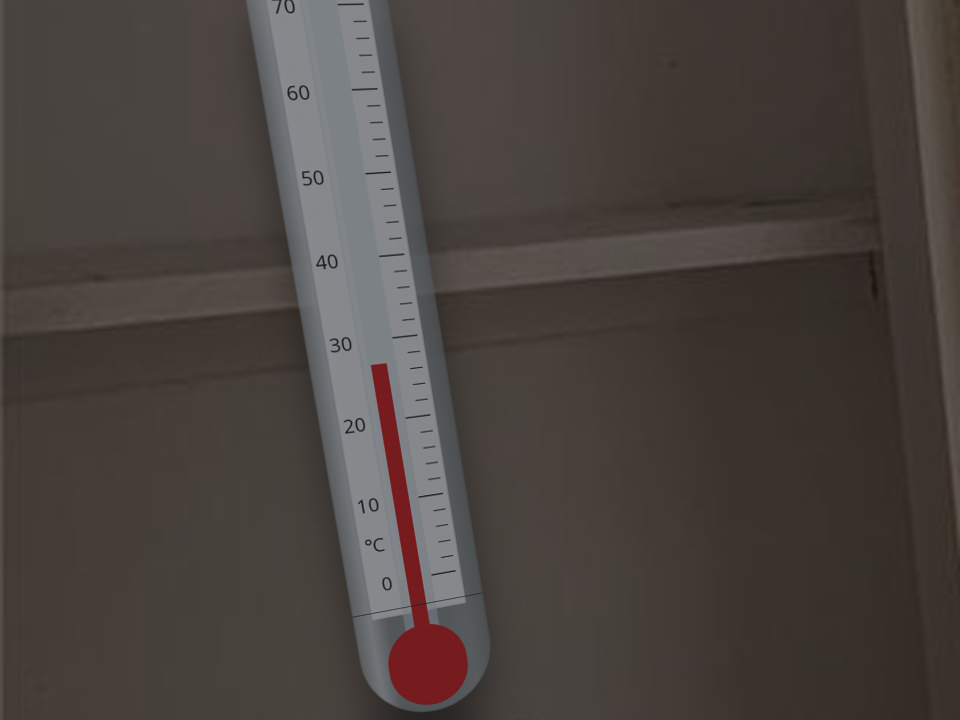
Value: 27 °C
